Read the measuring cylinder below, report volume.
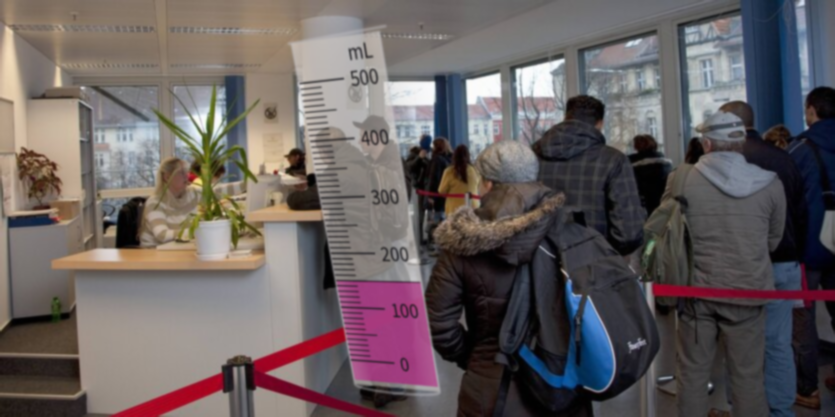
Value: 150 mL
